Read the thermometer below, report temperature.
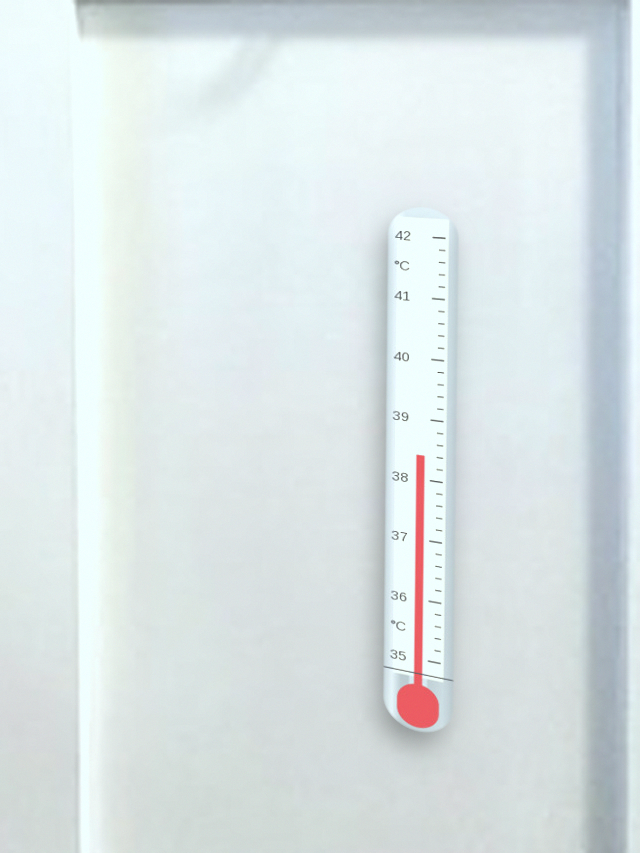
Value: 38.4 °C
